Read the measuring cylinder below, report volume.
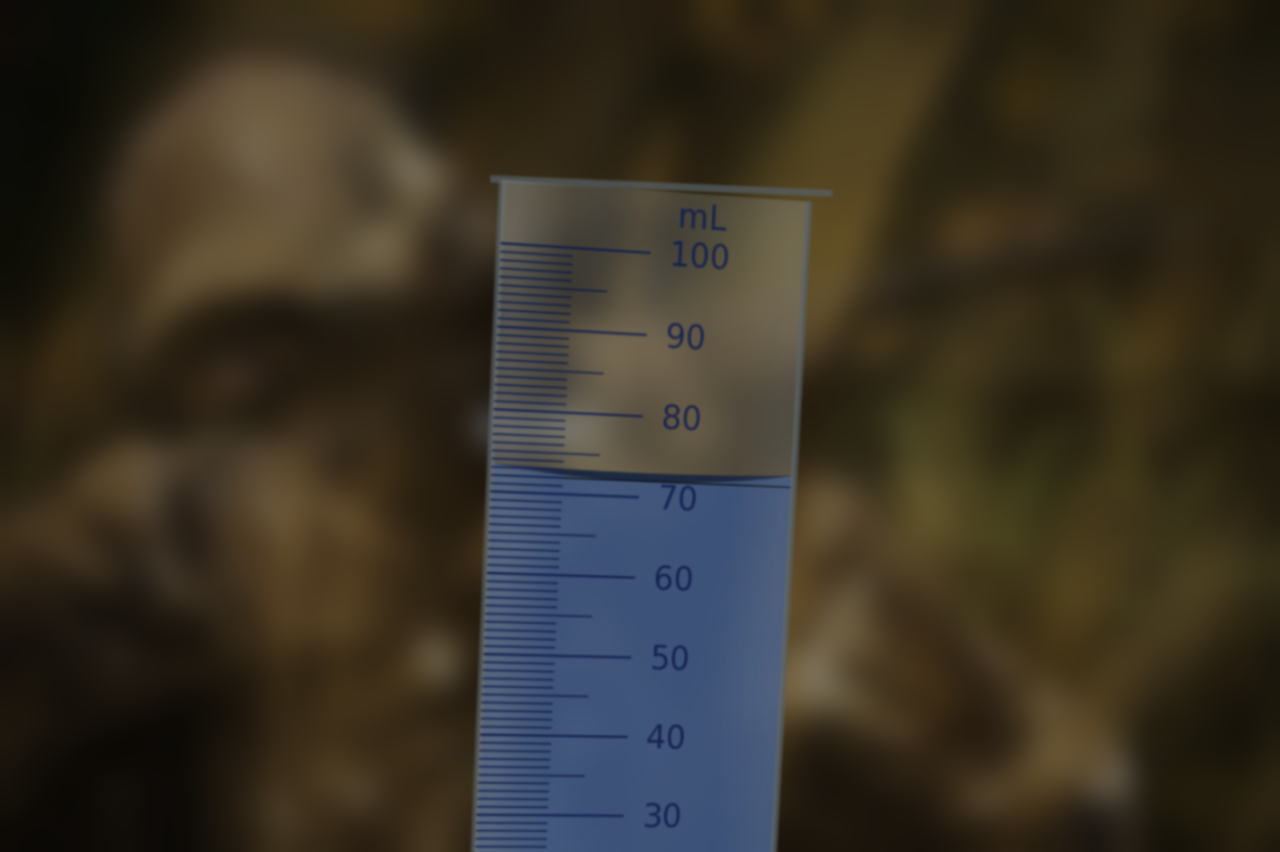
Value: 72 mL
